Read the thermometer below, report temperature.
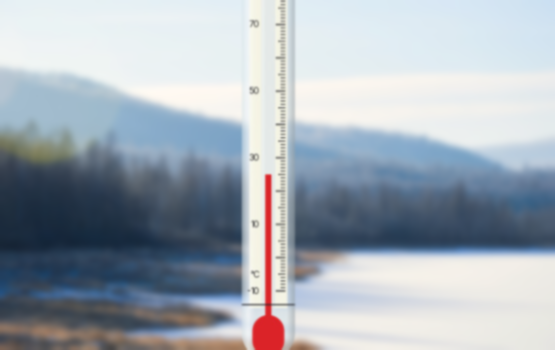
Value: 25 °C
